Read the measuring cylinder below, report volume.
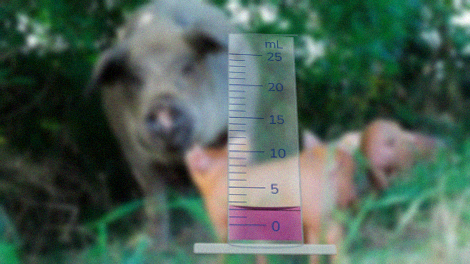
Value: 2 mL
